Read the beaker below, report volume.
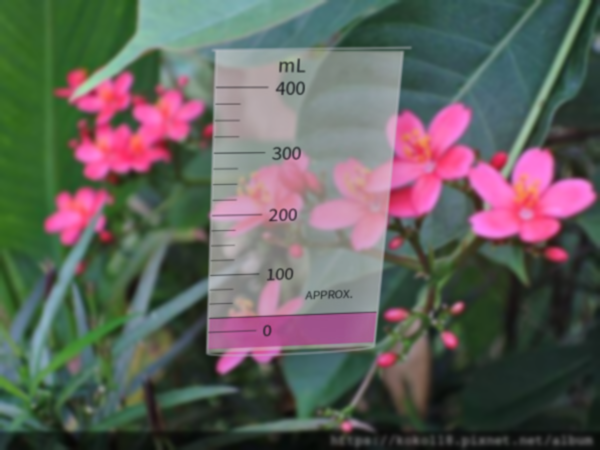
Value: 25 mL
